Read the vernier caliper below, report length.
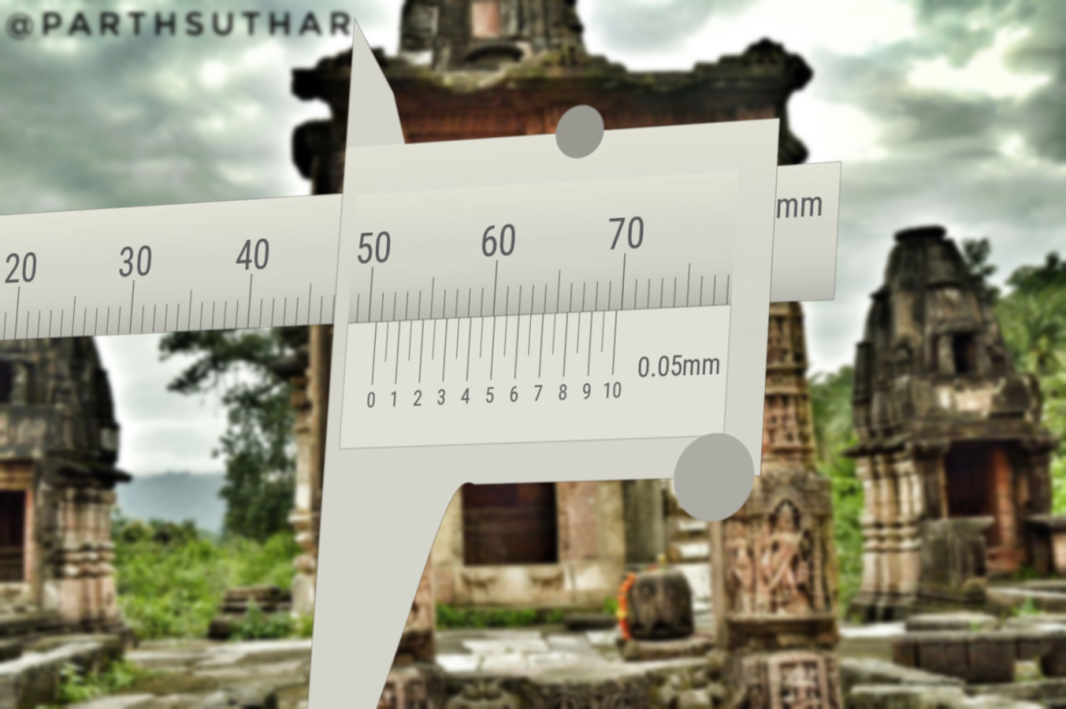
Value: 50.6 mm
